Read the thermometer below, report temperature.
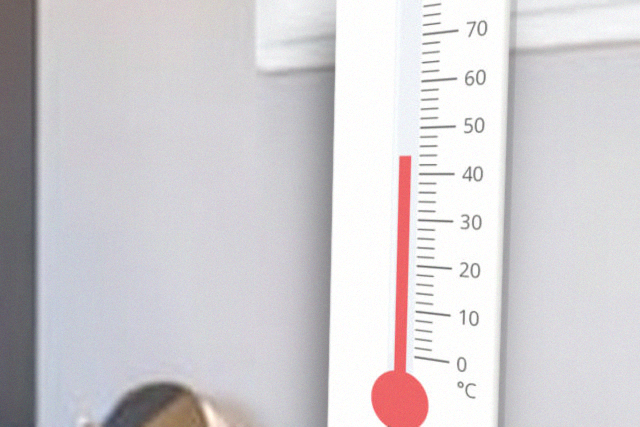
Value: 44 °C
